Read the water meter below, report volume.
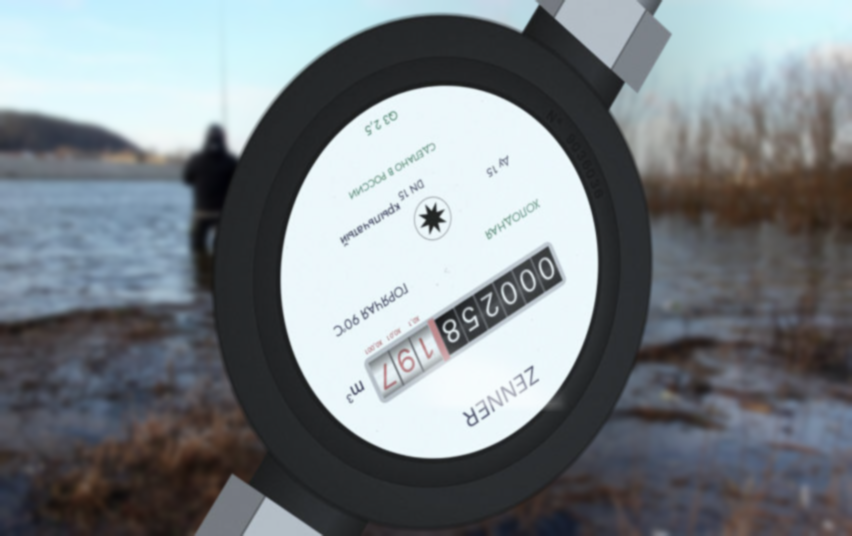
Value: 258.197 m³
